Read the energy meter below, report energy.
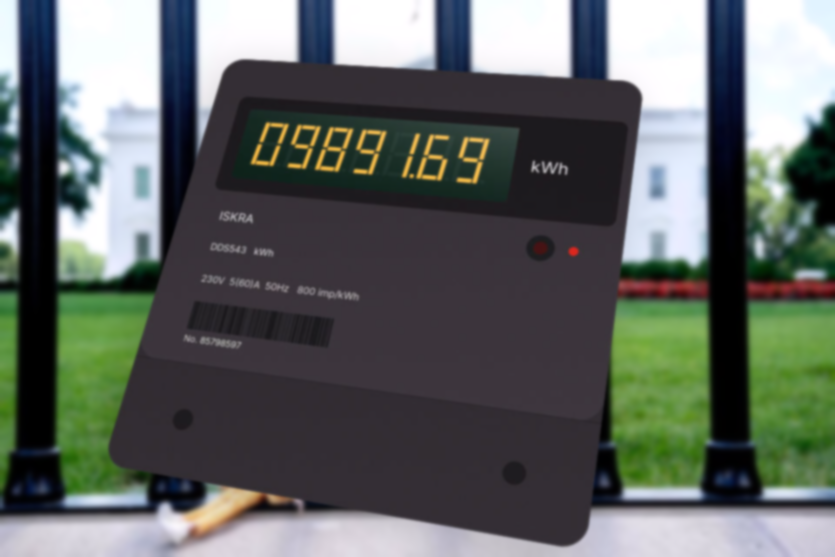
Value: 9891.69 kWh
